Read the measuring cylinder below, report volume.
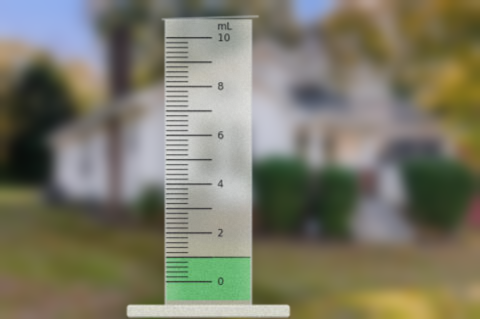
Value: 1 mL
